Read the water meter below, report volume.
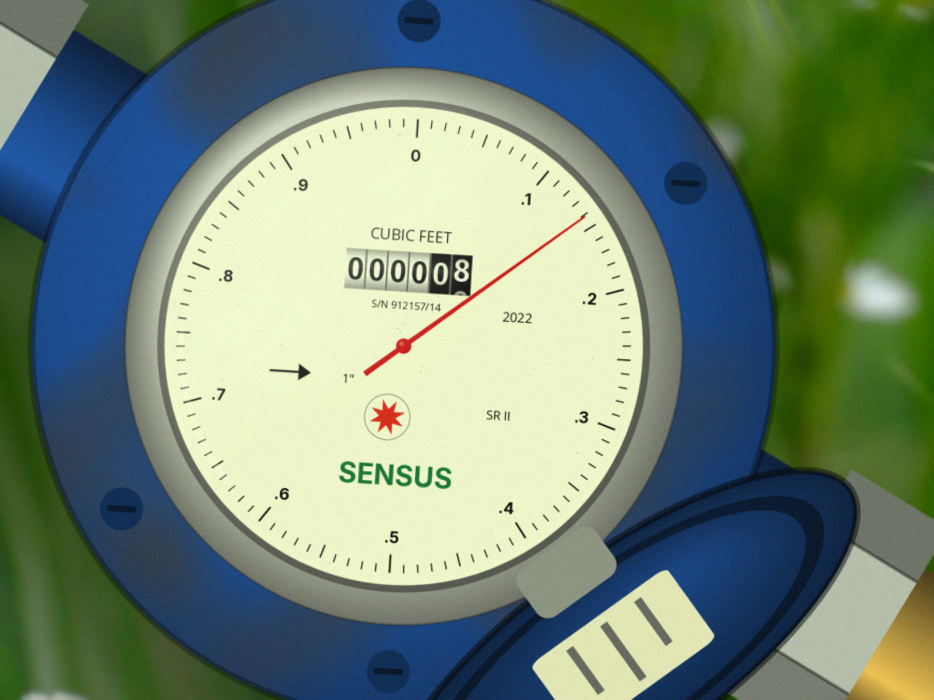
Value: 8.14 ft³
